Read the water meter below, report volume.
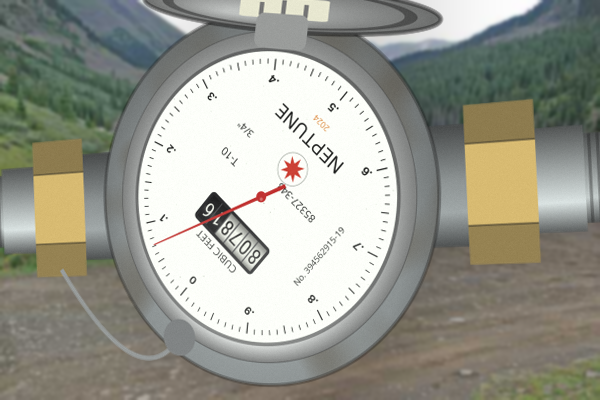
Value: 807816.07 ft³
